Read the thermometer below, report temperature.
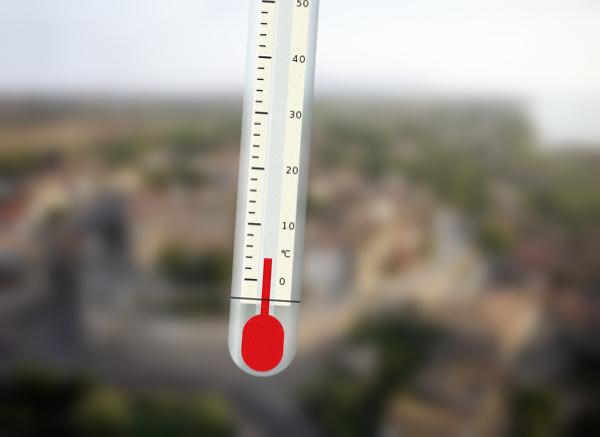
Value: 4 °C
